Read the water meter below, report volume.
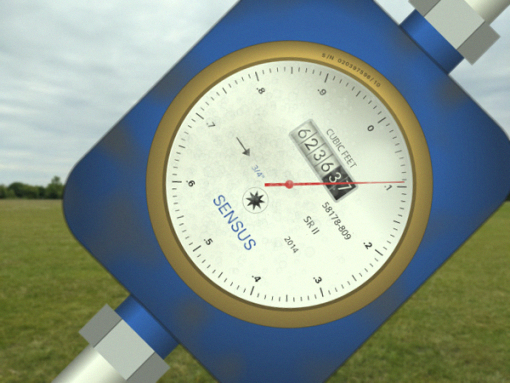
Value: 623637.09 ft³
